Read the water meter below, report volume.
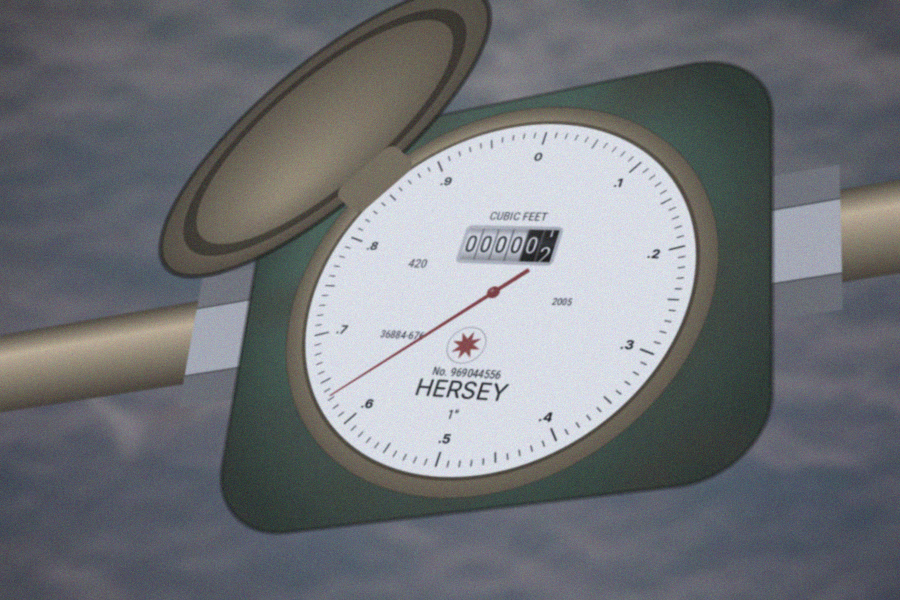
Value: 1.63 ft³
